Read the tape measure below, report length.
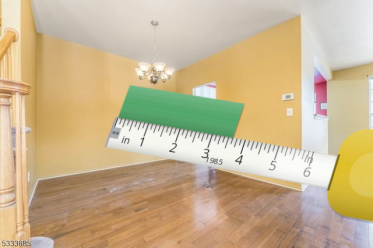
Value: 3.625 in
